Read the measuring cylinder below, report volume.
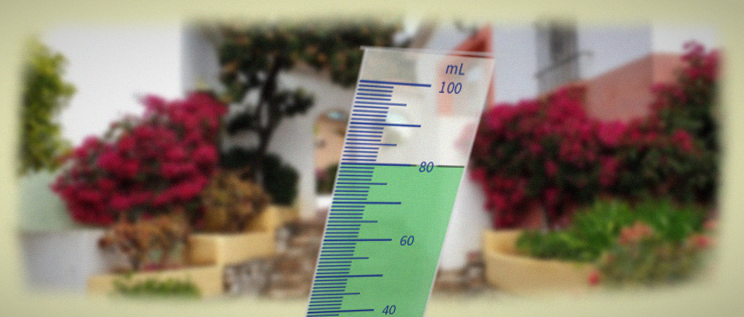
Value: 80 mL
